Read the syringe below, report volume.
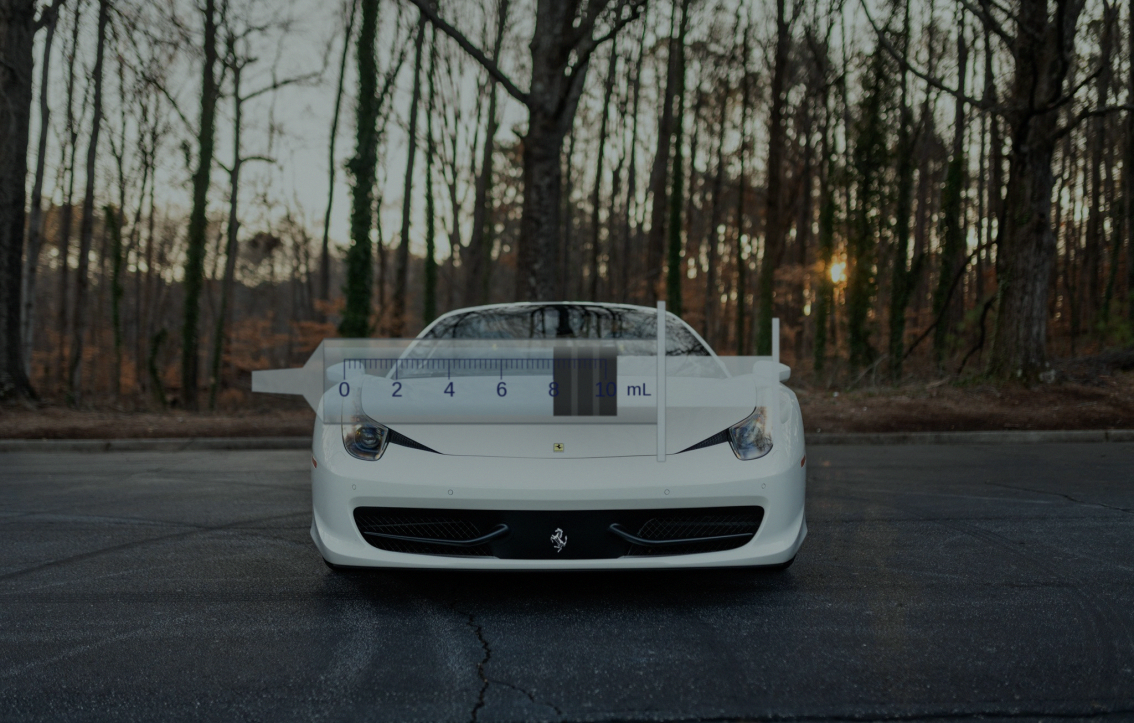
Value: 8 mL
